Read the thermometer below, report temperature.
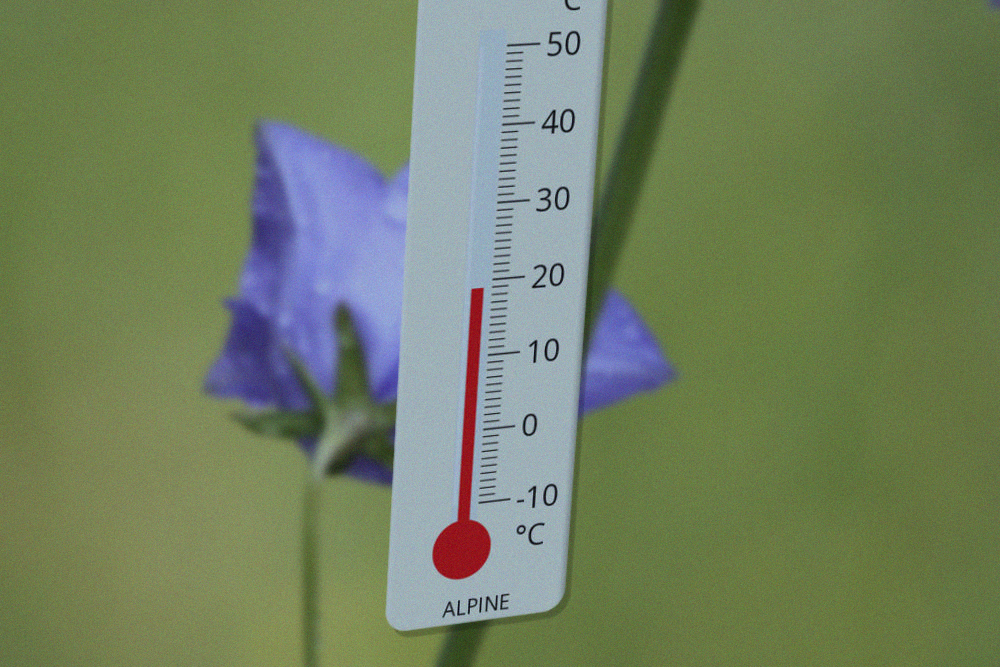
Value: 19 °C
